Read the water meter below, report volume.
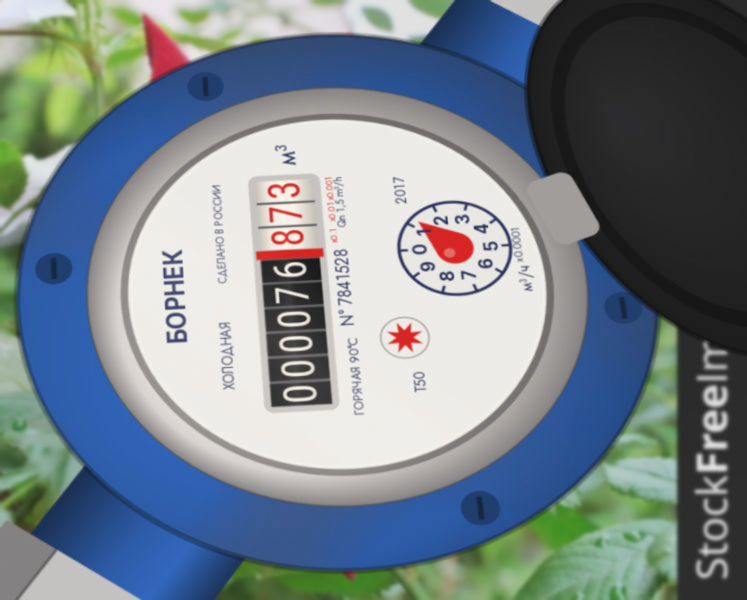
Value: 76.8731 m³
